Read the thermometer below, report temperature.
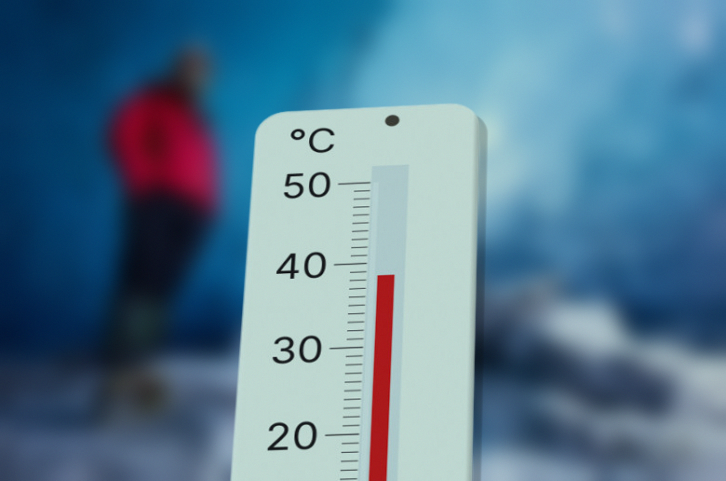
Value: 38.5 °C
